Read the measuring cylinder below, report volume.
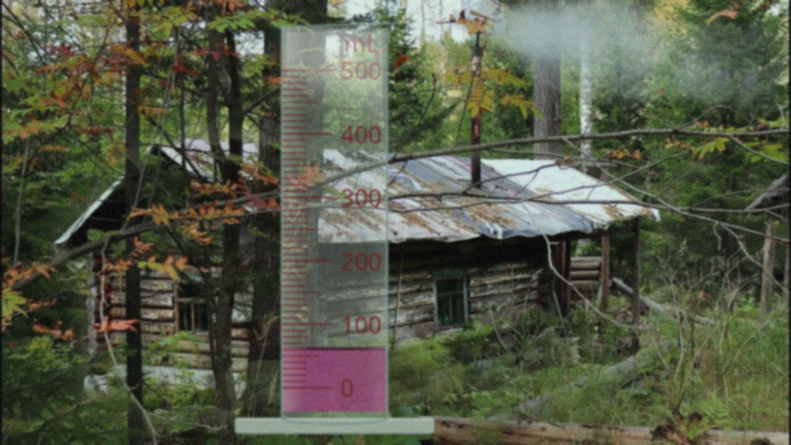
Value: 60 mL
